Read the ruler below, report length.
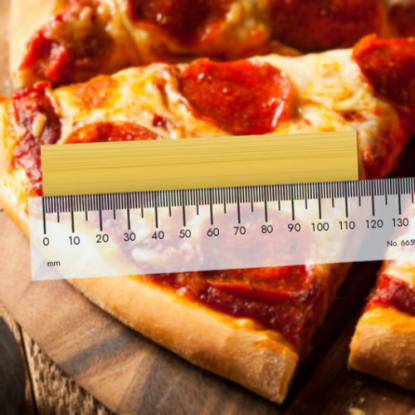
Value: 115 mm
